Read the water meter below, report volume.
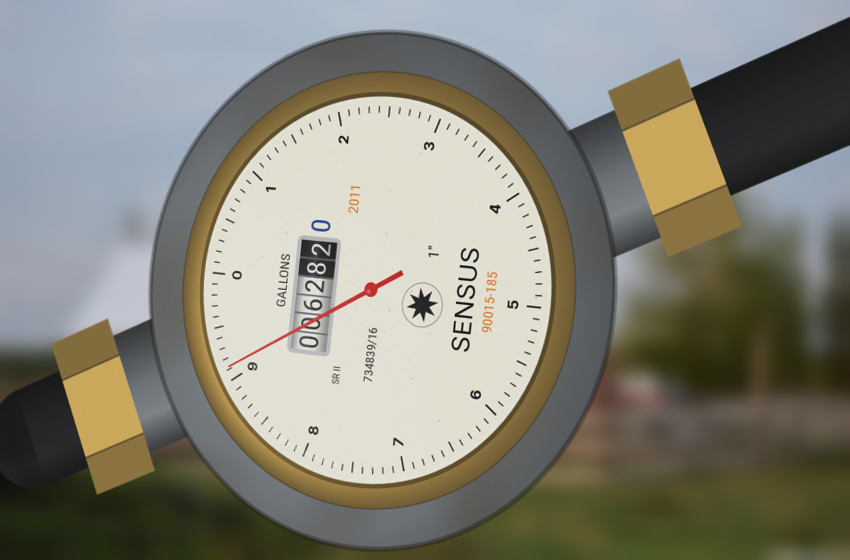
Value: 62819.1 gal
